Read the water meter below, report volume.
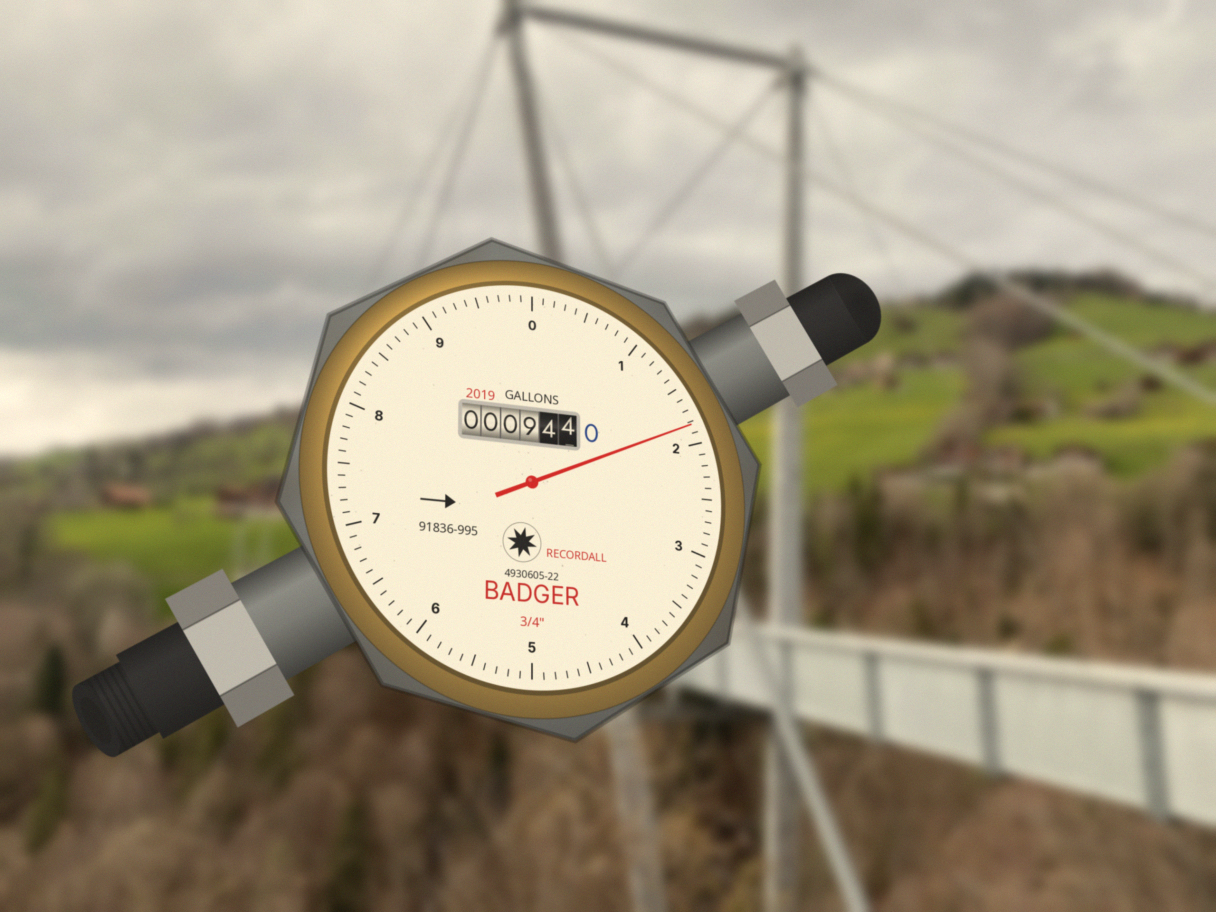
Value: 9441.8 gal
